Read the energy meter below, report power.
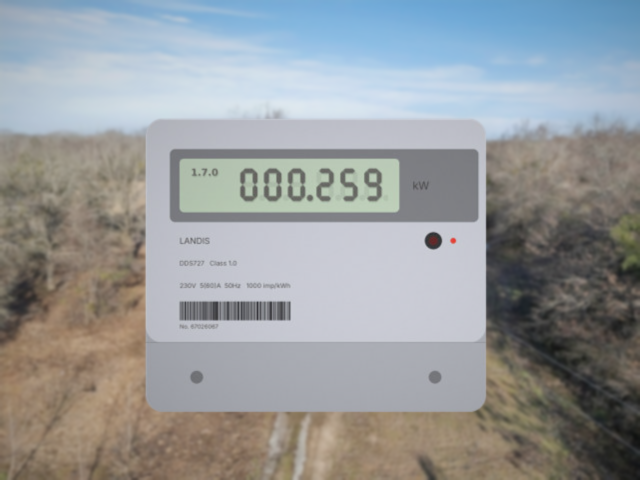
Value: 0.259 kW
